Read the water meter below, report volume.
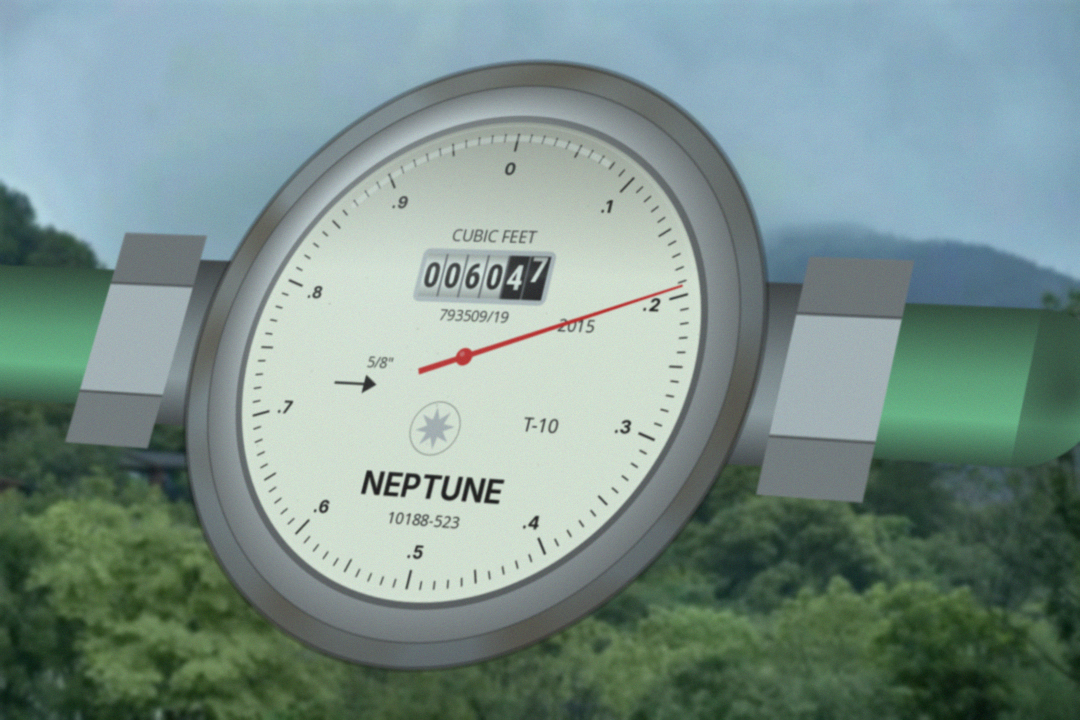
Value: 6047.19 ft³
